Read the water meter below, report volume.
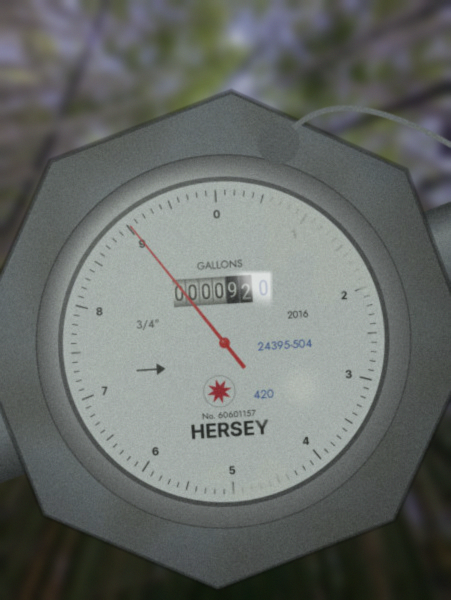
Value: 919.0 gal
